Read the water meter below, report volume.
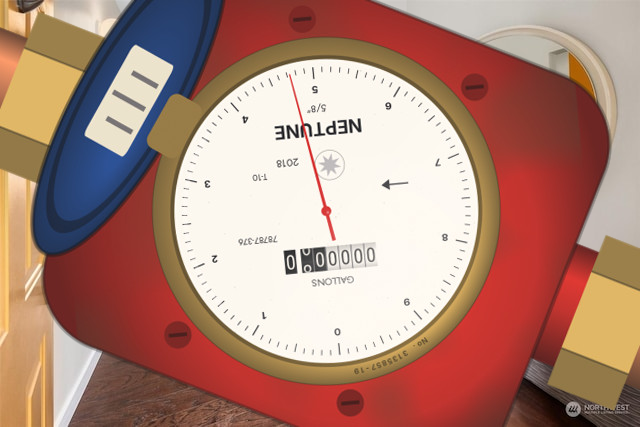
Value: 84.7 gal
